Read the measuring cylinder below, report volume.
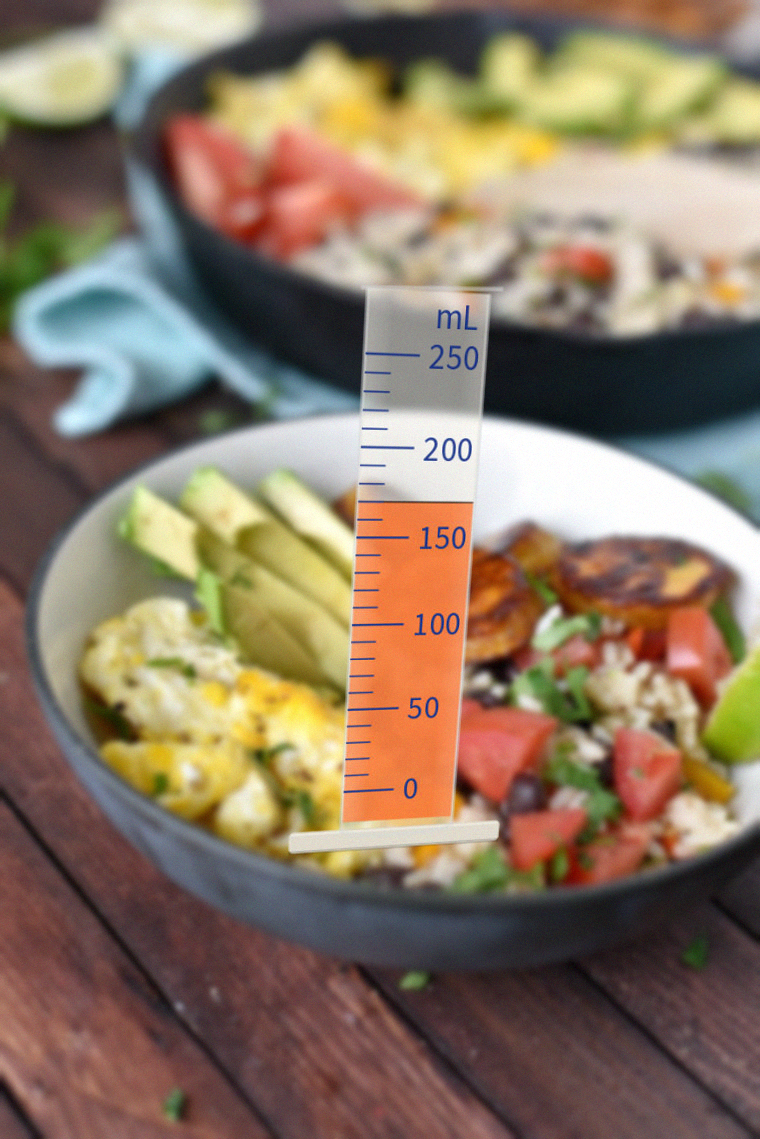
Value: 170 mL
